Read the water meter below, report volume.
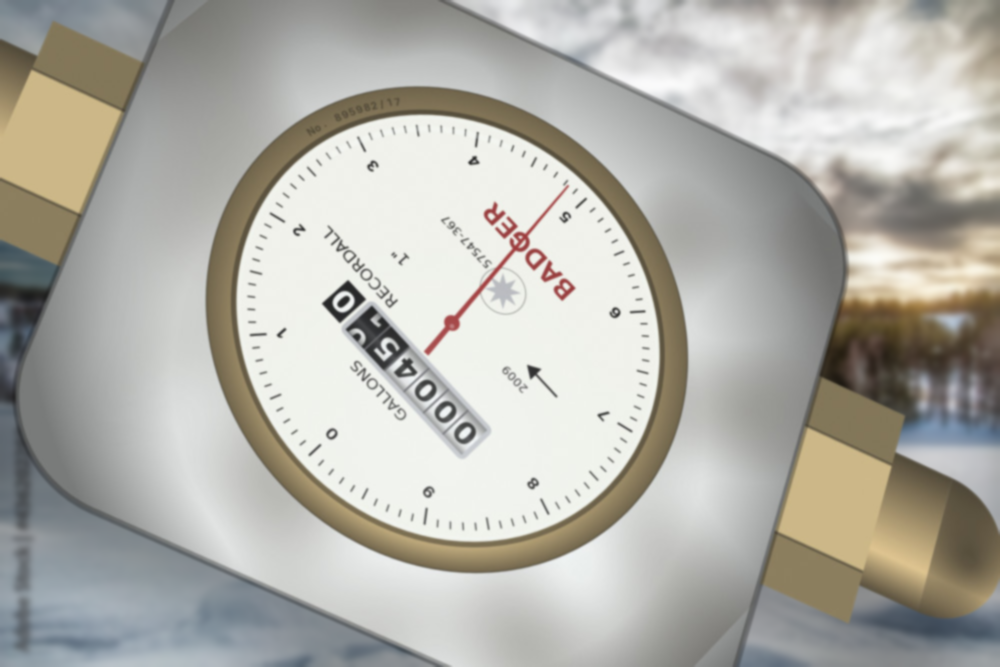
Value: 4504.8 gal
